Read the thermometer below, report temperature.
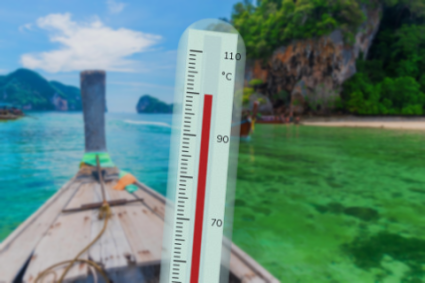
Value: 100 °C
